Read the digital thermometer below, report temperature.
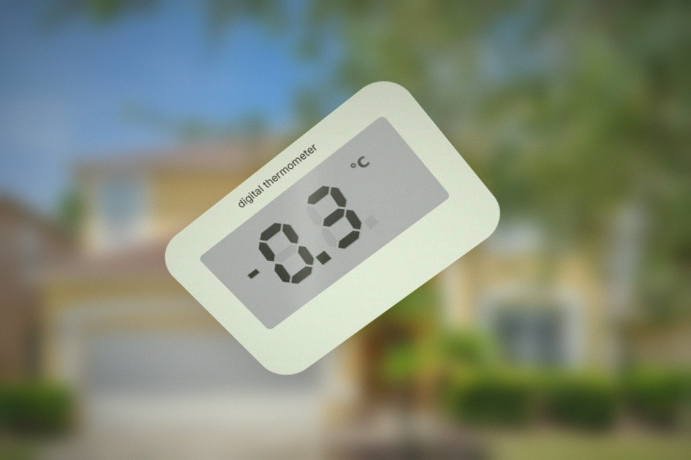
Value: -0.3 °C
